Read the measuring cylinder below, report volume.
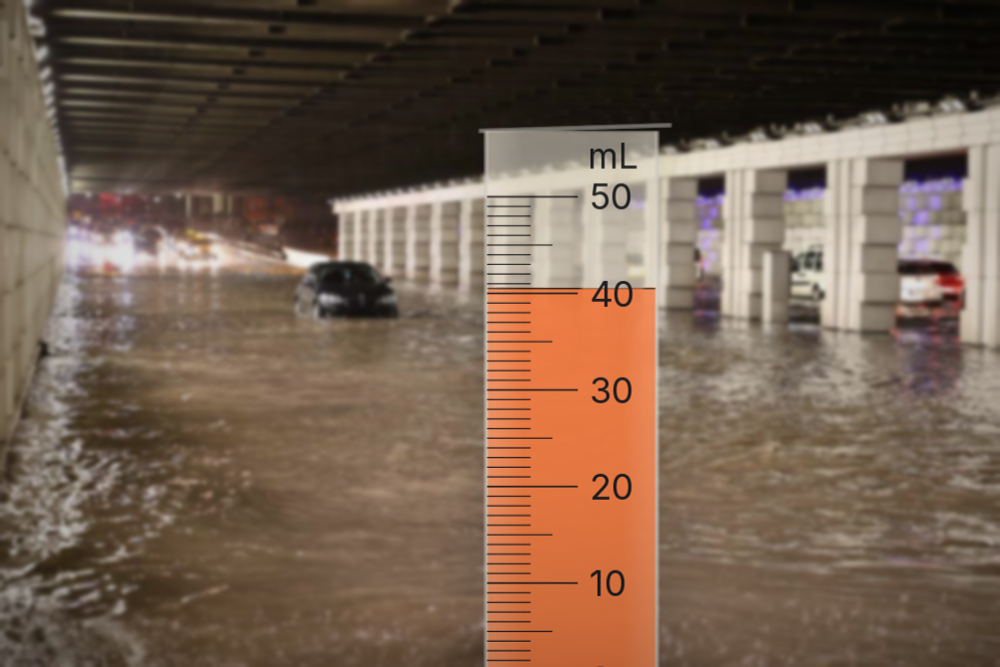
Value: 40.5 mL
